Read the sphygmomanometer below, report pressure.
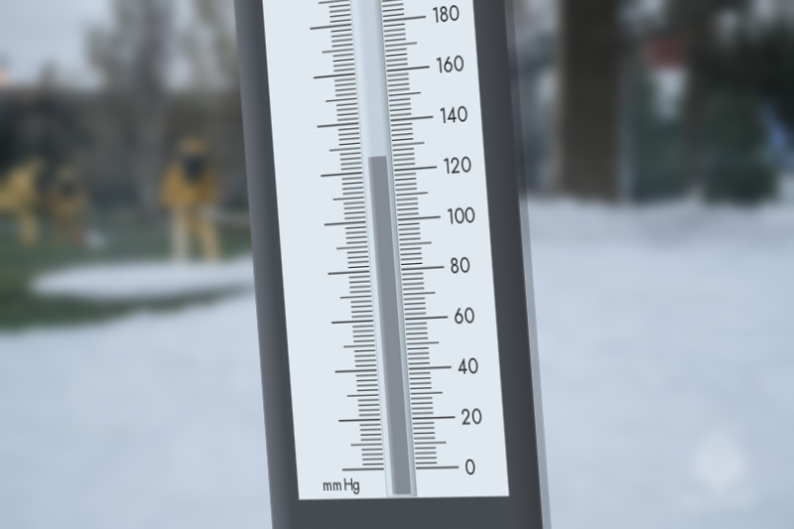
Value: 126 mmHg
